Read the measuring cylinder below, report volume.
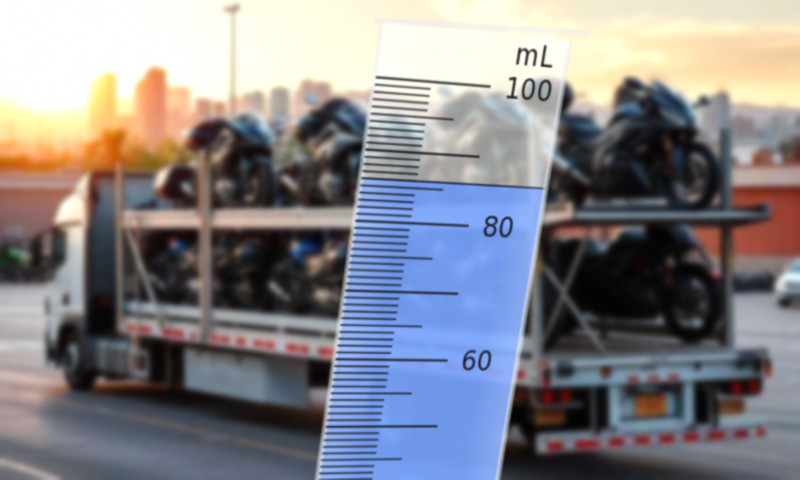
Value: 86 mL
